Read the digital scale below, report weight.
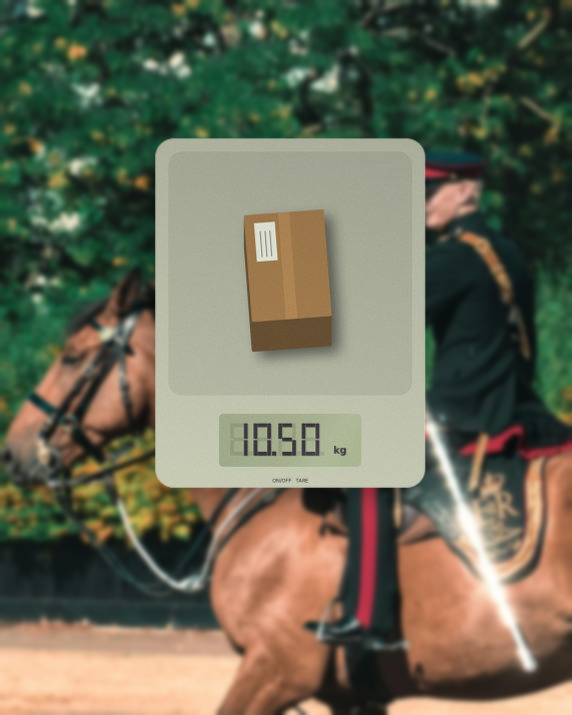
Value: 10.50 kg
